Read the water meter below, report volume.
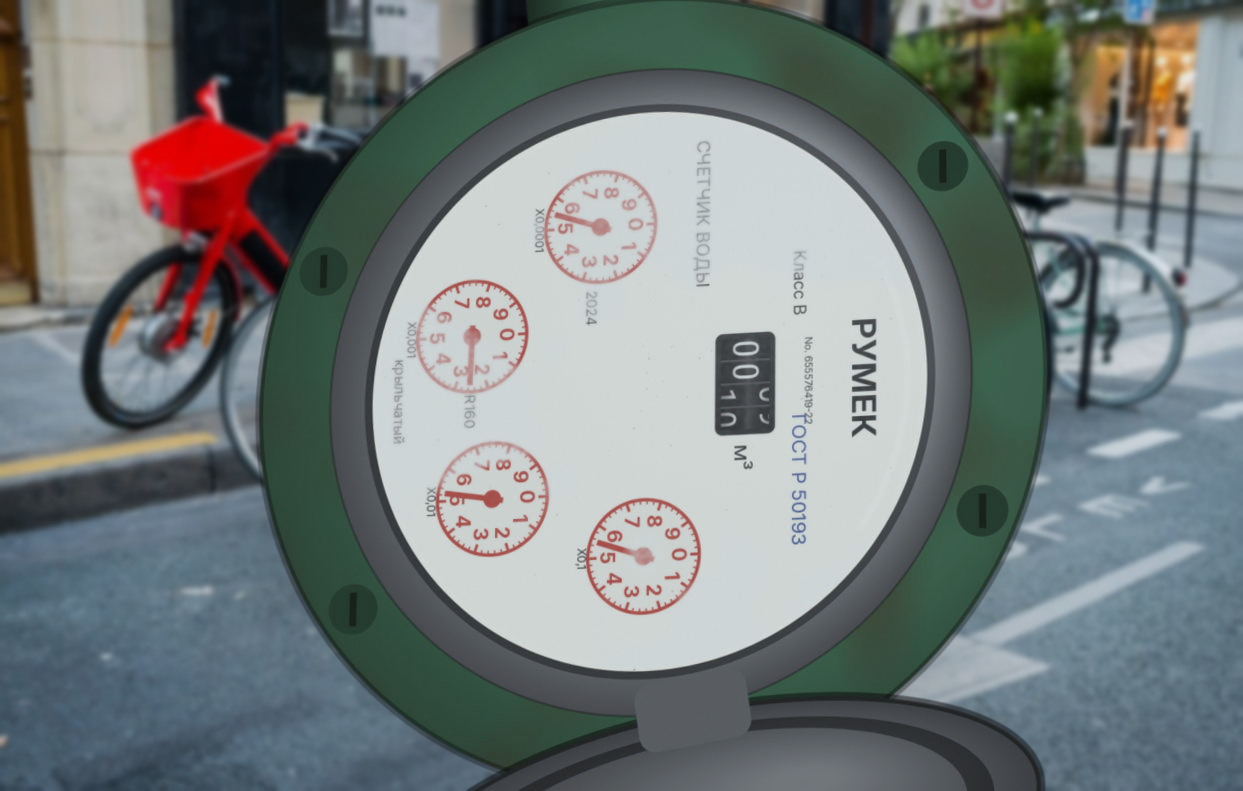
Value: 9.5525 m³
